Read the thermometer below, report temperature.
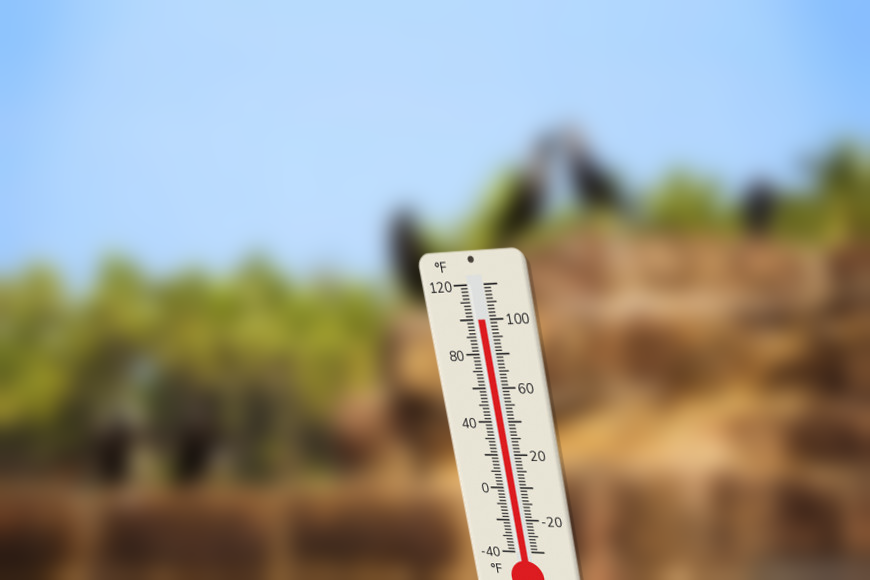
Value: 100 °F
